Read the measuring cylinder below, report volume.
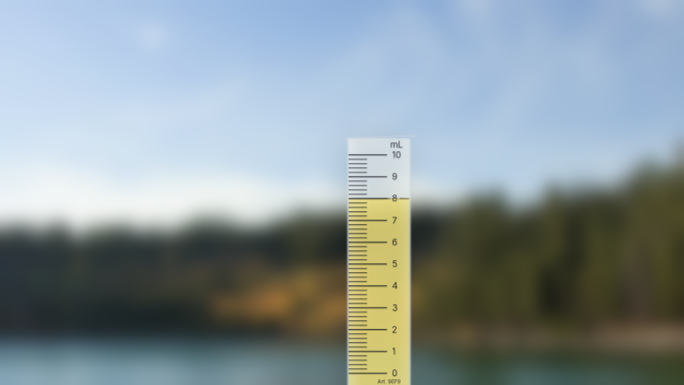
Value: 8 mL
